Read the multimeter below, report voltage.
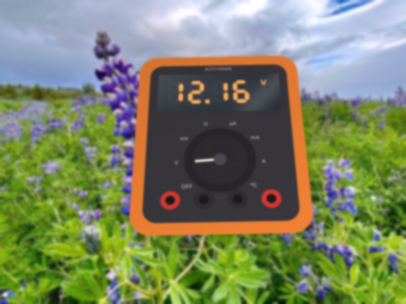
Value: 12.16 V
